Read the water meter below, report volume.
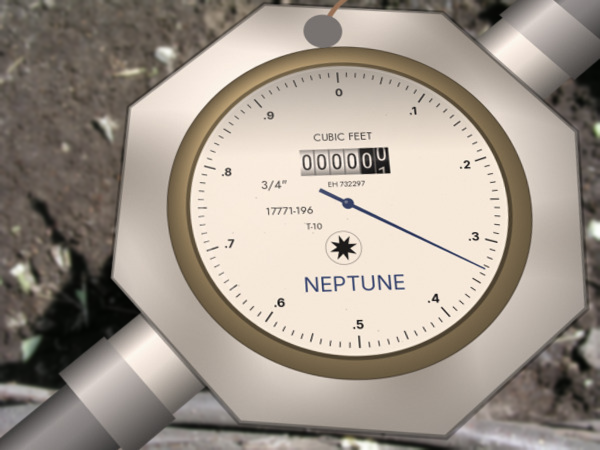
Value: 0.33 ft³
